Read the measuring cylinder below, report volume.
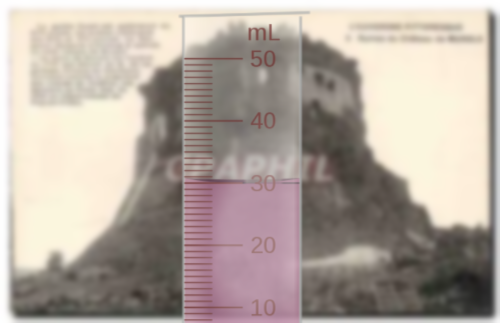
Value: 30 mL
